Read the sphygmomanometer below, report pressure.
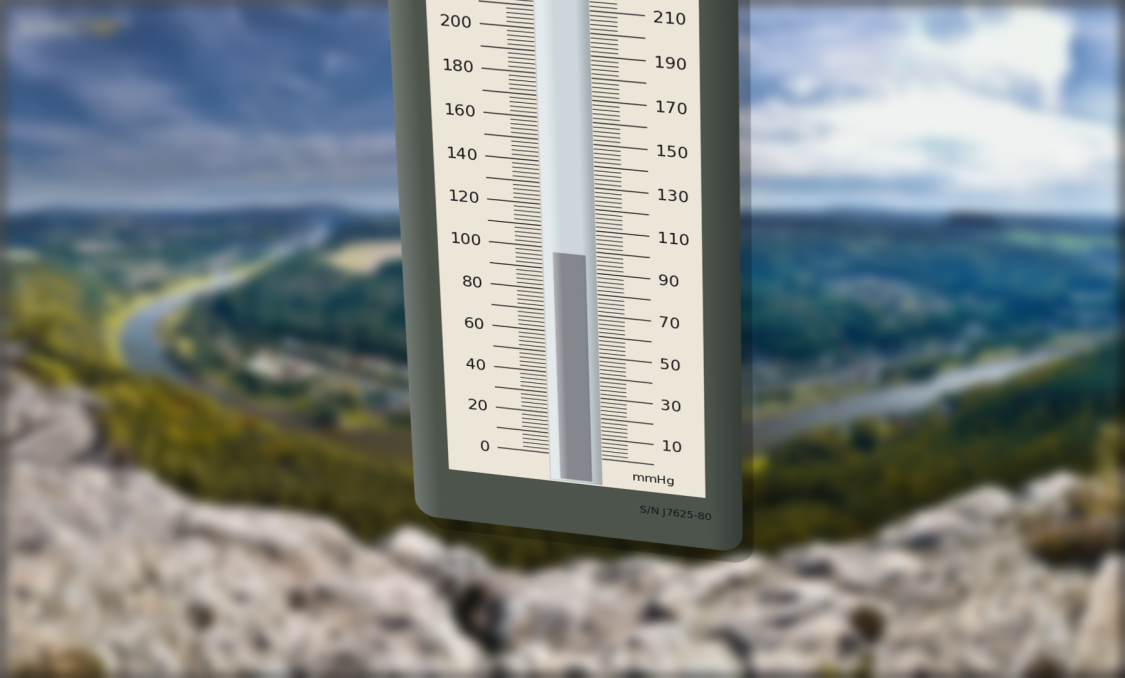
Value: 98 mmHg
